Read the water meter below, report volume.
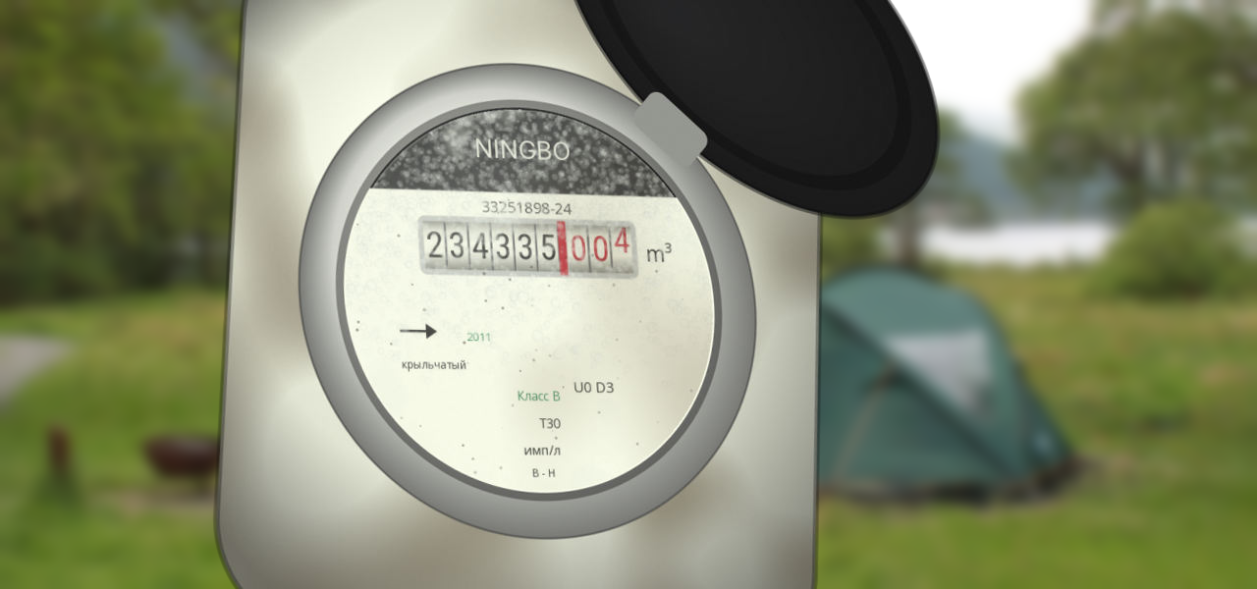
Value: 234335.004 m³
